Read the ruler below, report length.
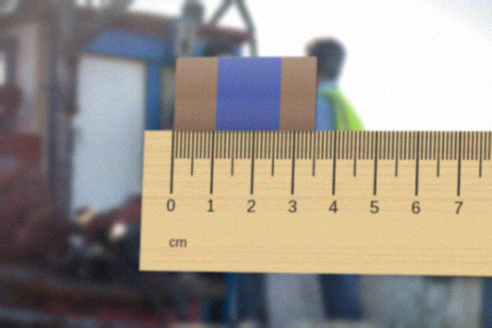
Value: 3.5 cm
